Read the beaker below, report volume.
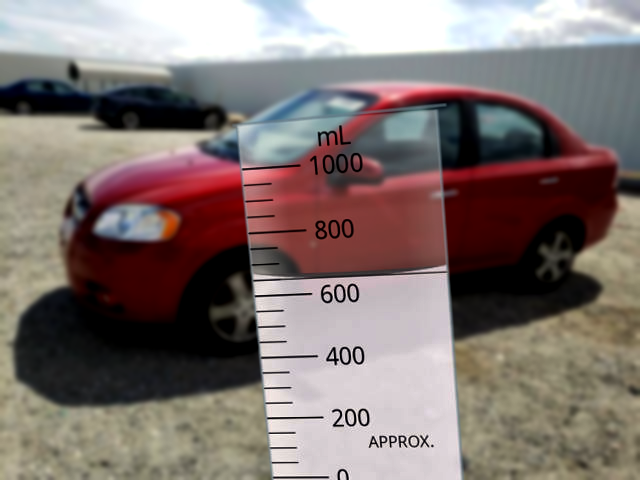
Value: 650 mL
